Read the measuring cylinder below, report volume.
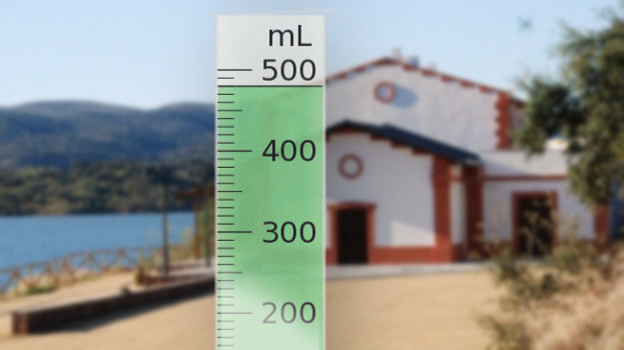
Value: 480 mL
